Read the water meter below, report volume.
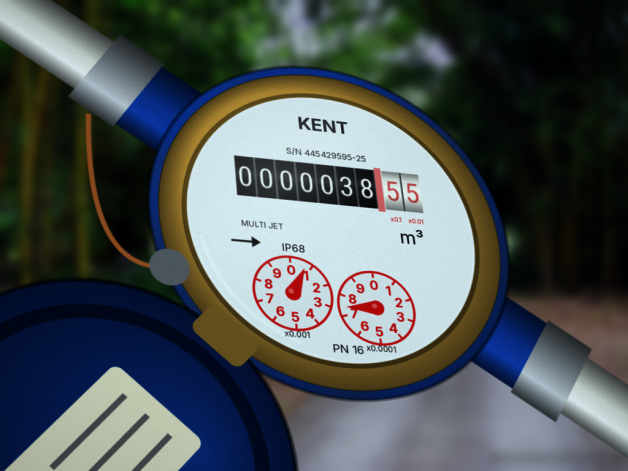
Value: 38.5507 m³
